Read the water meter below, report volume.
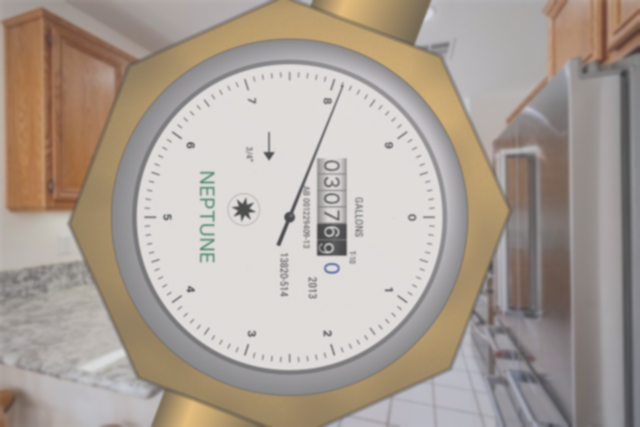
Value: 307688.1 gal
